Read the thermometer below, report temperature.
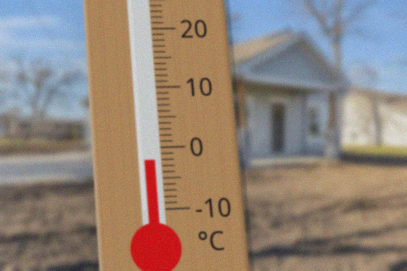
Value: -2 °C
